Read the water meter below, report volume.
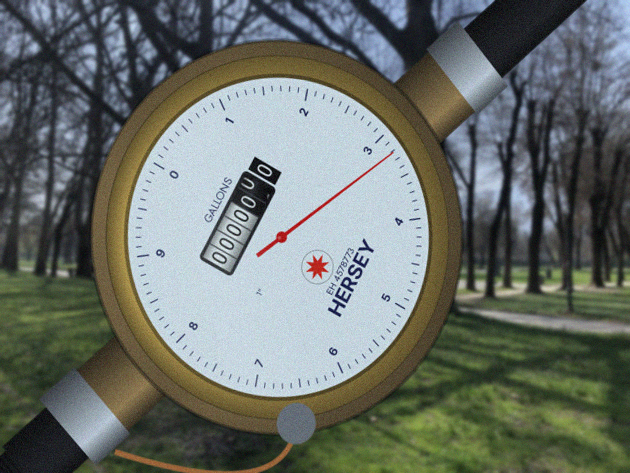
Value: 3.2 gal
